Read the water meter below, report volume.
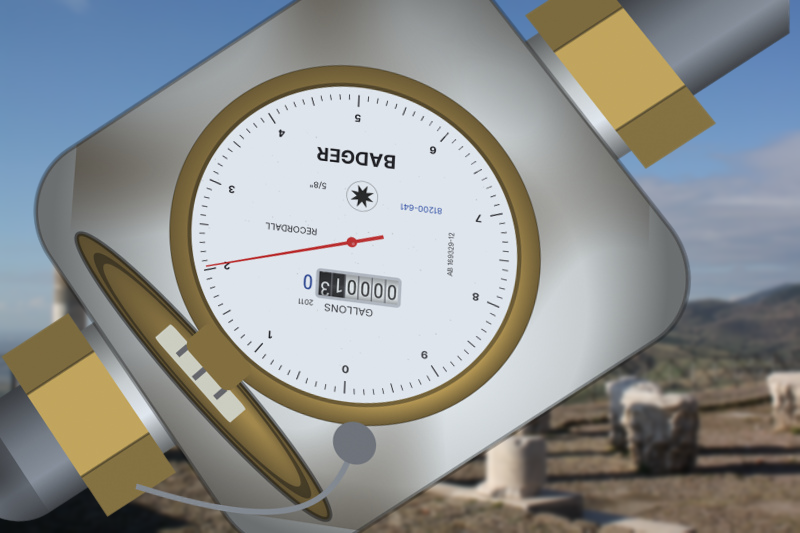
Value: 132.0 gal
